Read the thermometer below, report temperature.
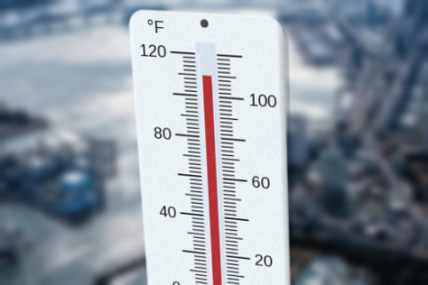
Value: 110 °F
